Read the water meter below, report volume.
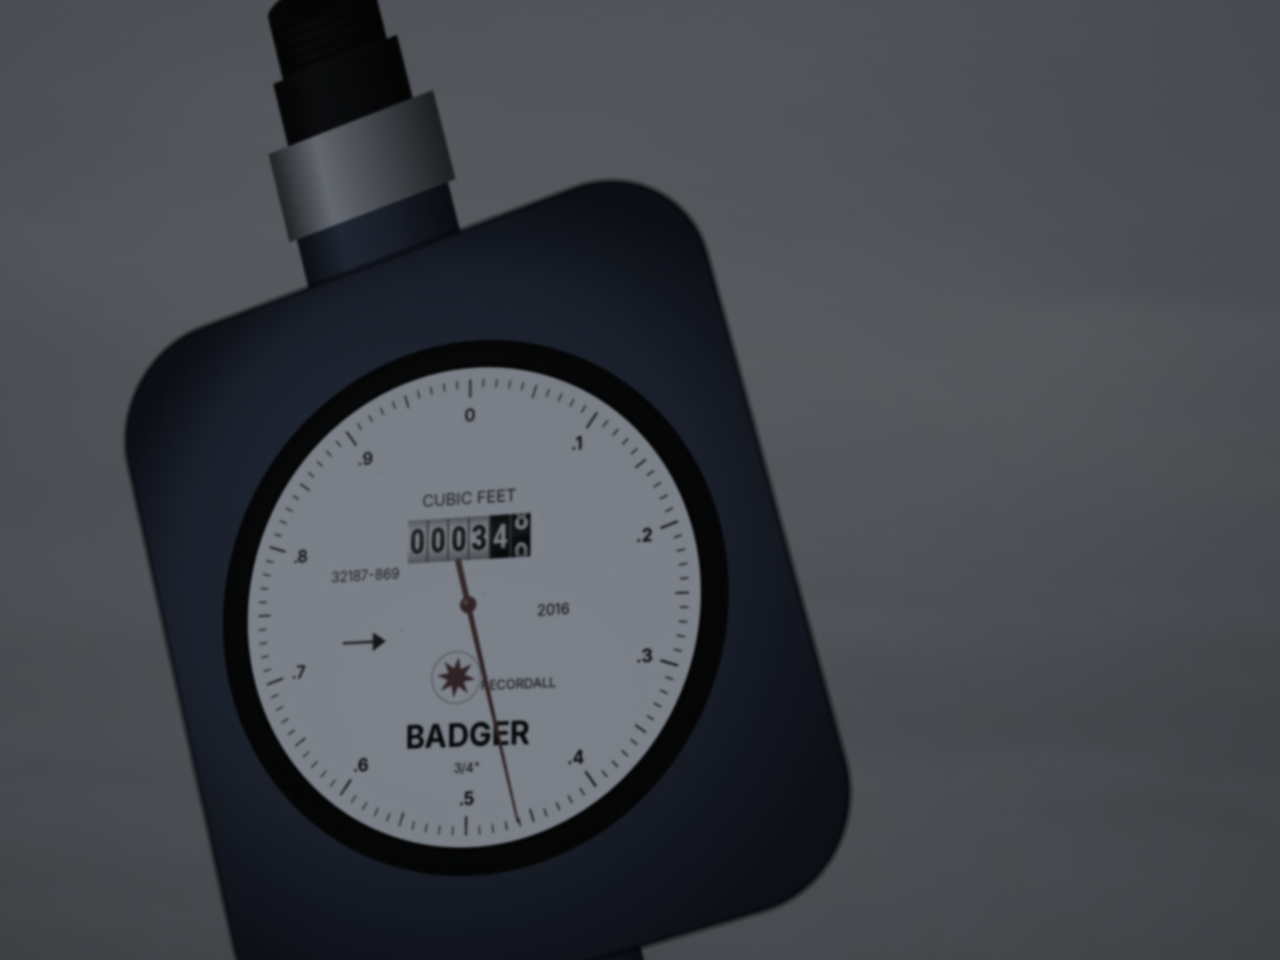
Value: 348.46 ft³
